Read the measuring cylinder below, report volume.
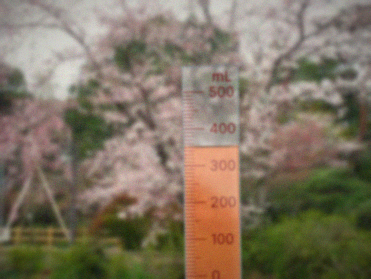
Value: 350 mL
